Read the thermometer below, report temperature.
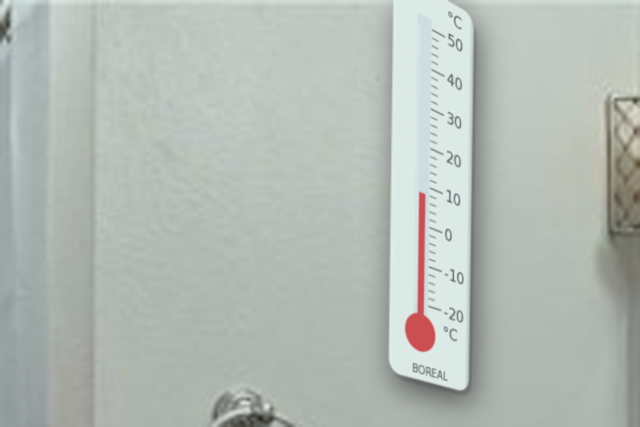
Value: 8 °C
